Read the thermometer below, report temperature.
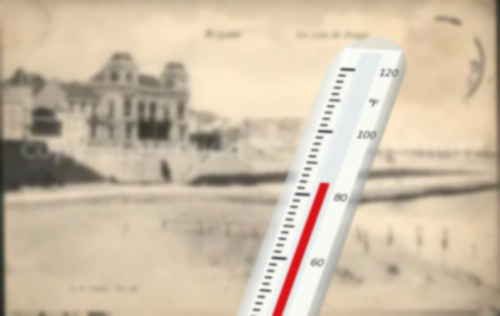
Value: 84 °F
